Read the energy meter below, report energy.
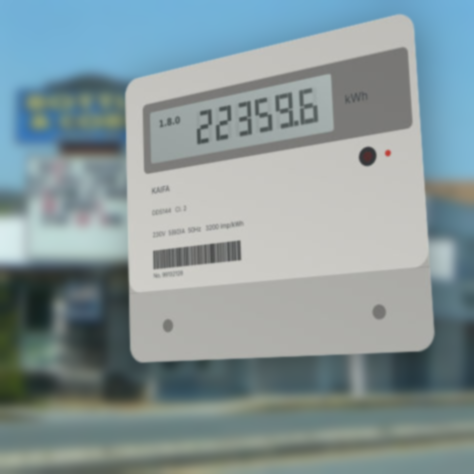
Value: 22359.6 kWh
